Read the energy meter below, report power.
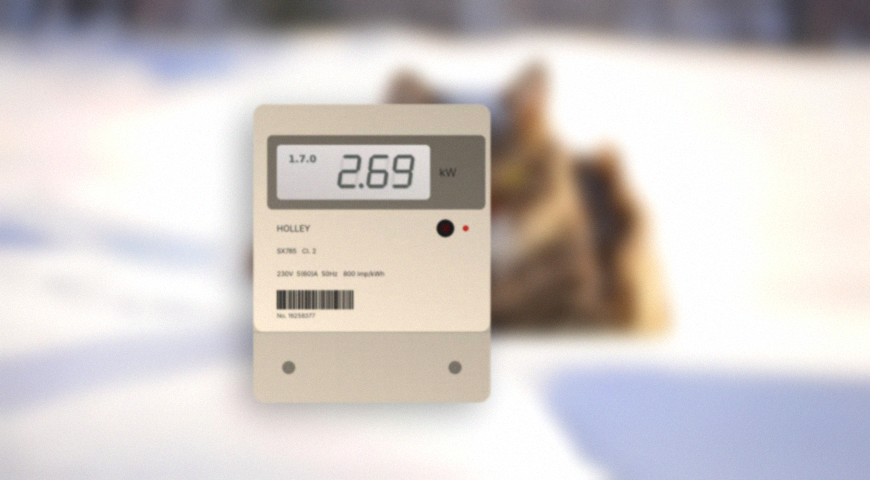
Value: 2.69 kW
